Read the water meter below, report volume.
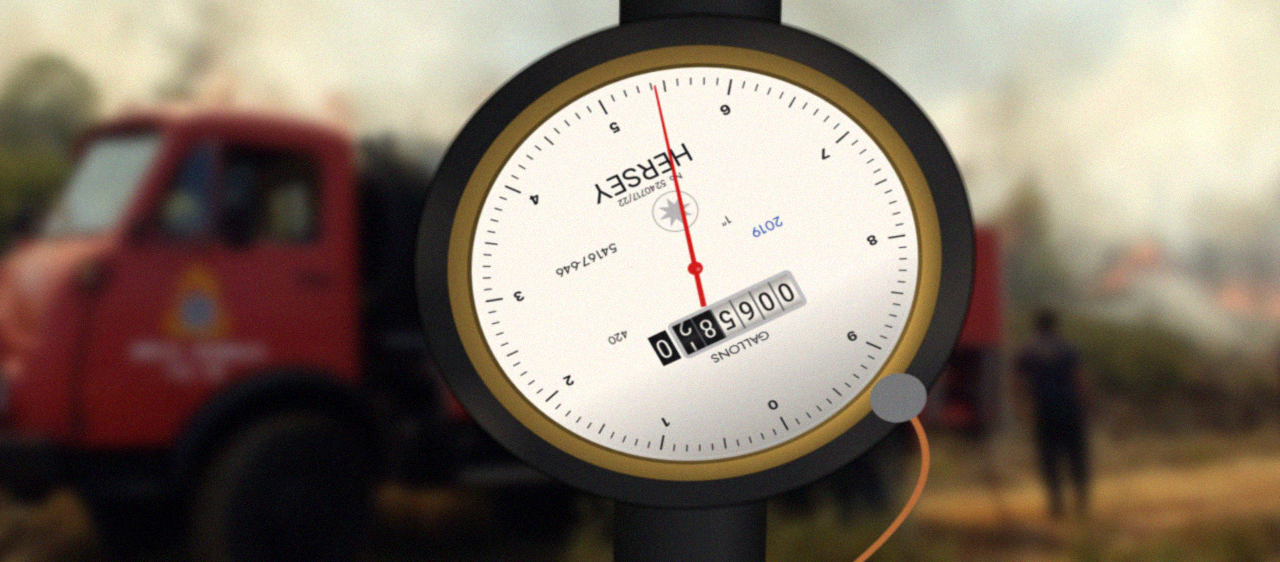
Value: 65815.4 gal
